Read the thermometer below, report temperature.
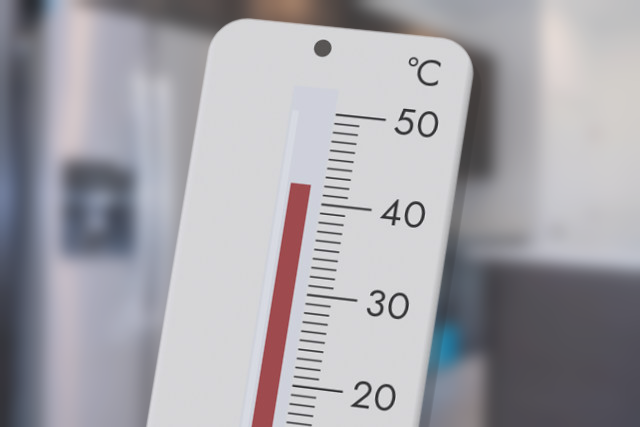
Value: 42 °C
